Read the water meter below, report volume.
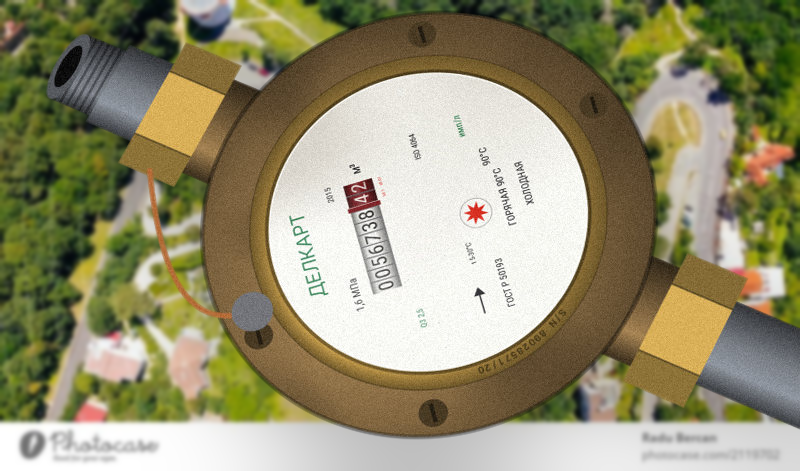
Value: 56738.42 m³
